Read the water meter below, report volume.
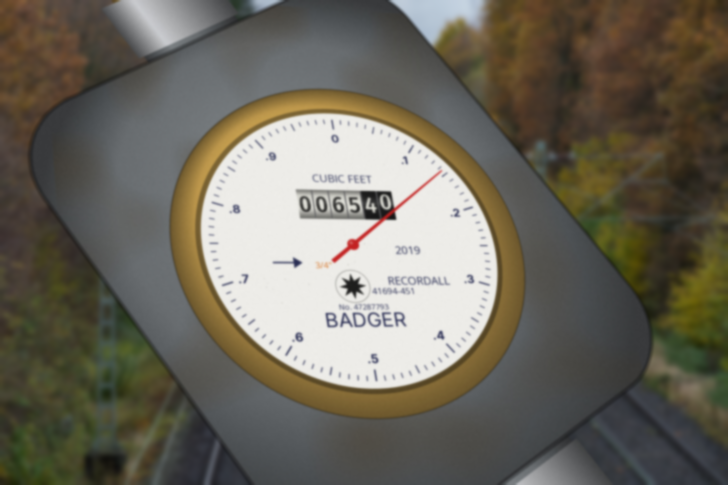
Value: 6540.14 ft³
